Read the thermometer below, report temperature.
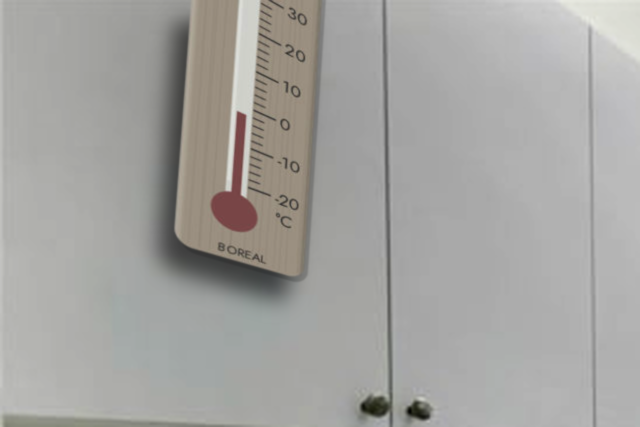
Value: -2 °C
